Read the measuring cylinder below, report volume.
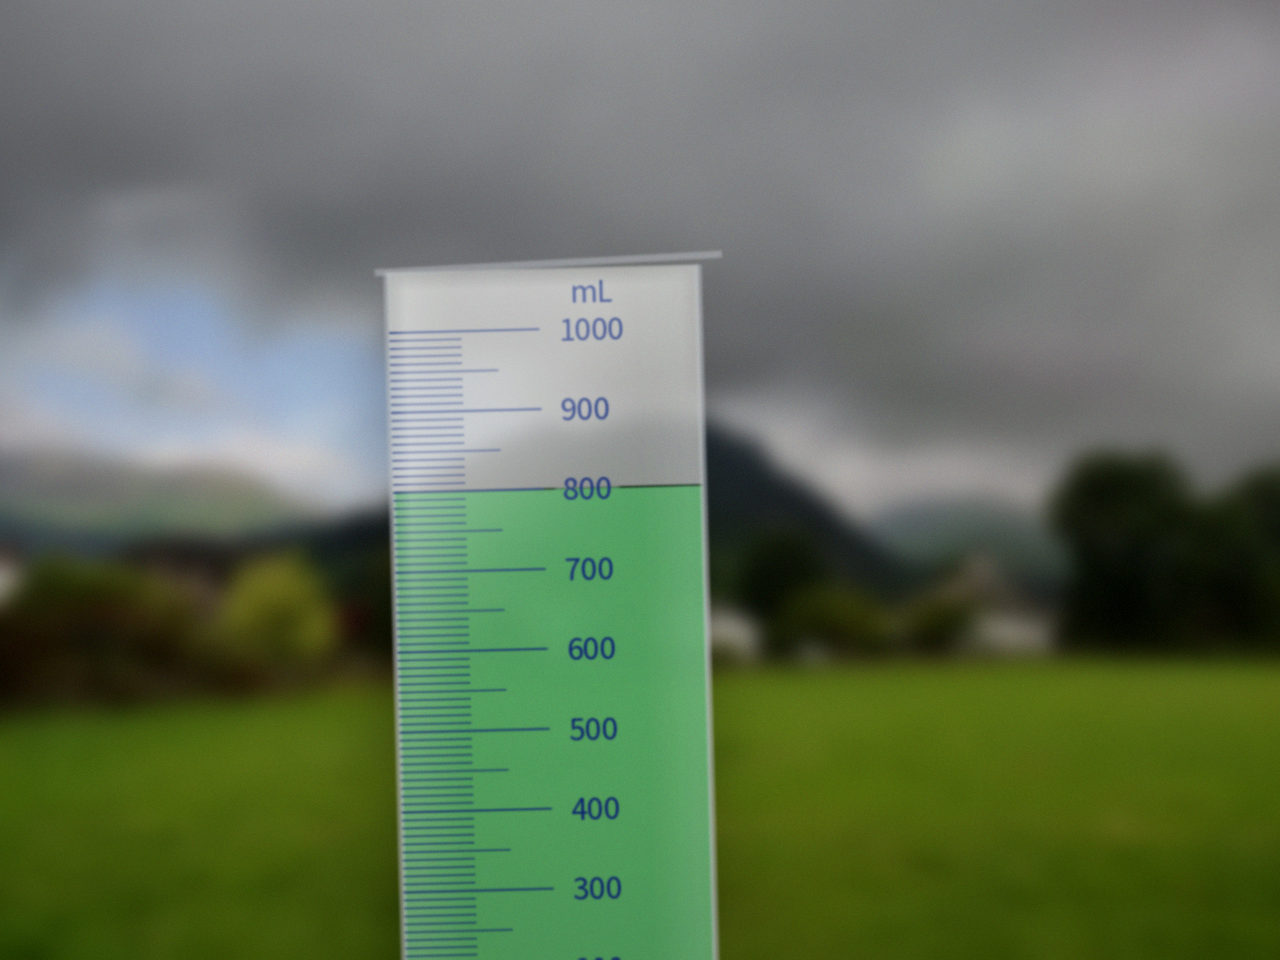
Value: 800 mL
